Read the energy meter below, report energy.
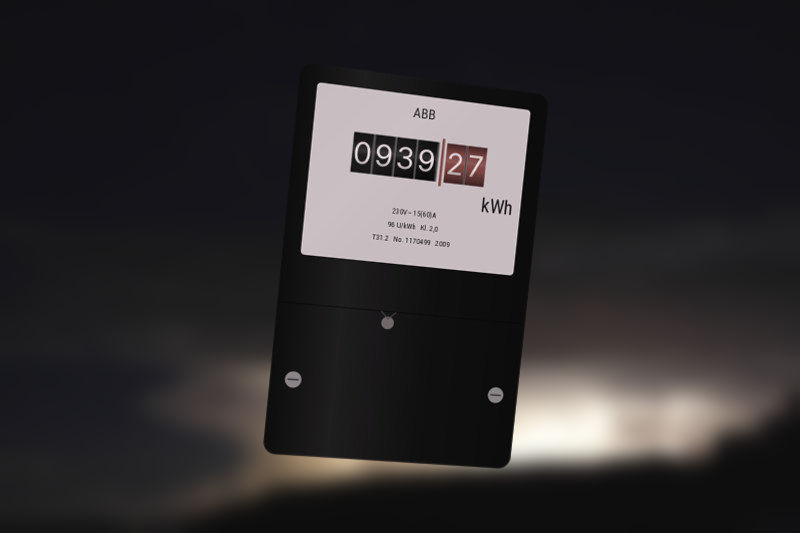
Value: 939.27 kWh
